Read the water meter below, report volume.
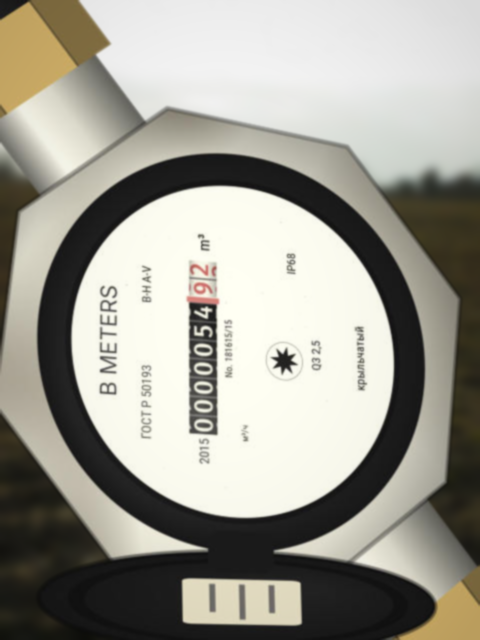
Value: 54.92 m³
